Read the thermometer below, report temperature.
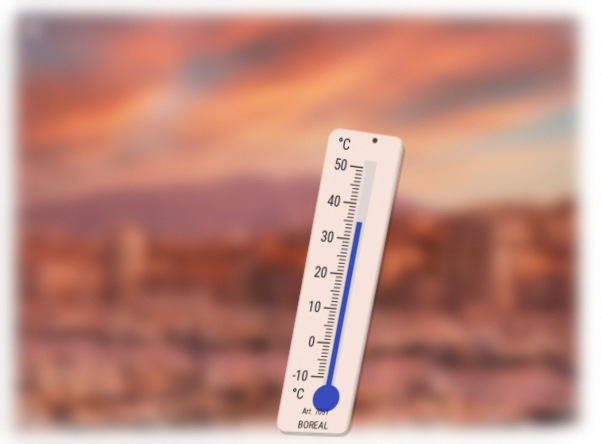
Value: 35 °C
